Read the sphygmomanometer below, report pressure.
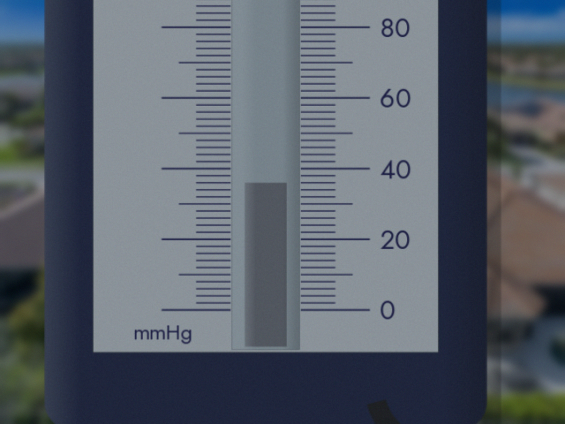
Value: 36 mmHg
